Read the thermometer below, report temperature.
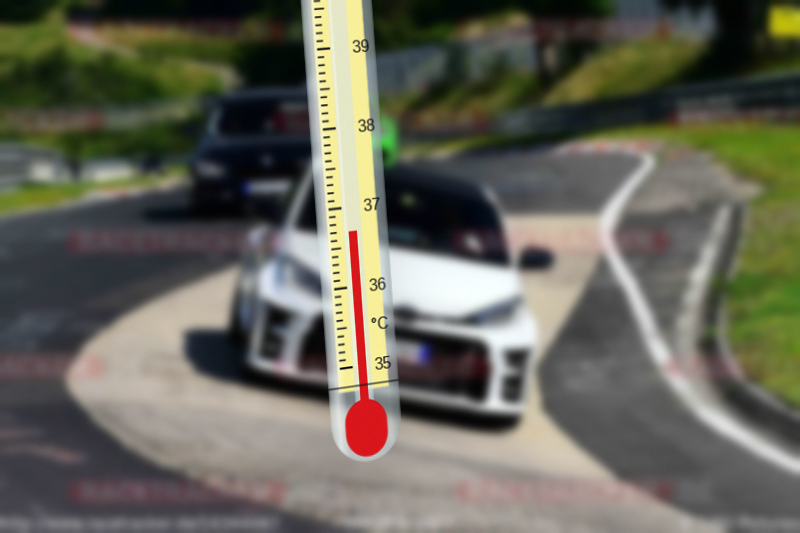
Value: 36.7 °C
